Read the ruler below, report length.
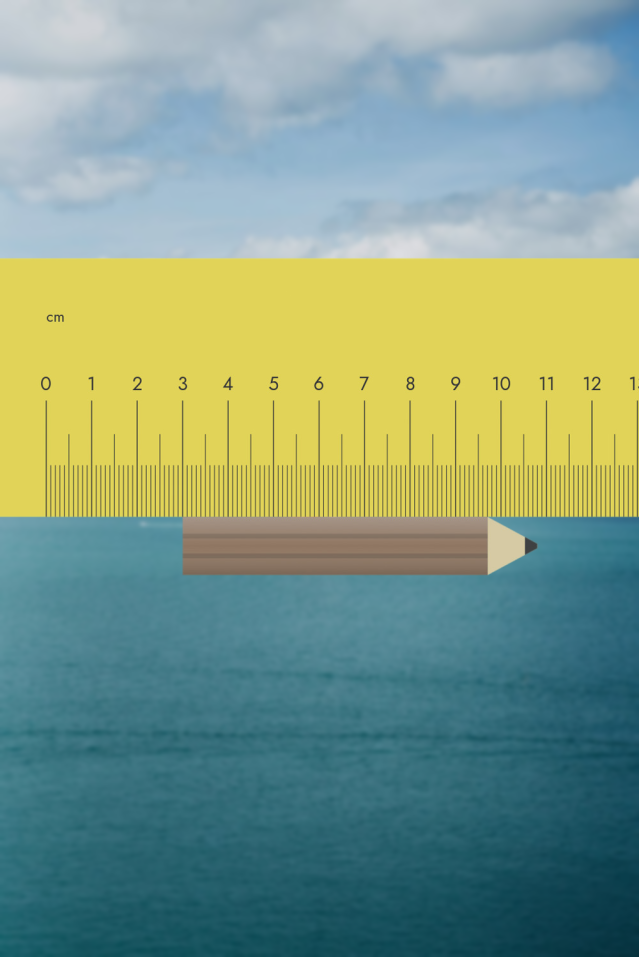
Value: 7.8 cm
